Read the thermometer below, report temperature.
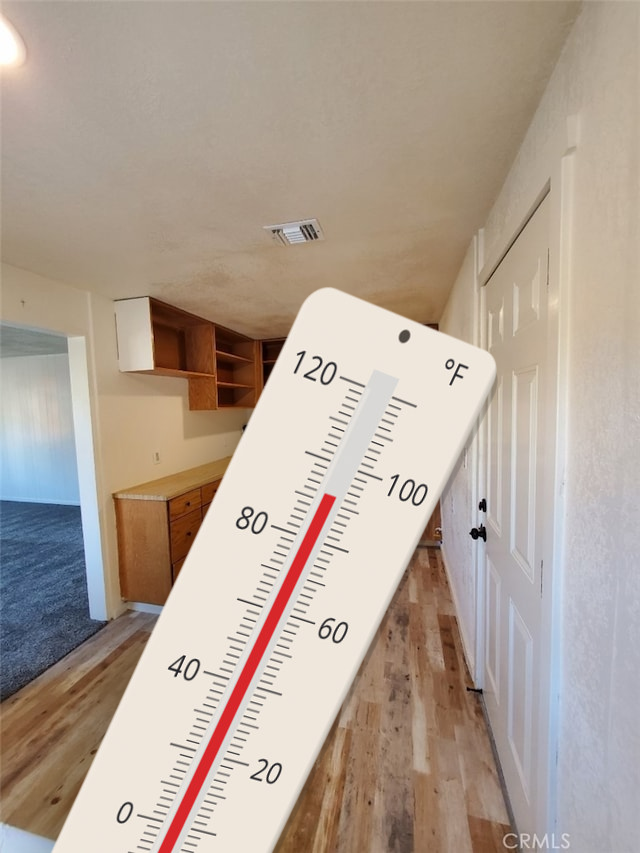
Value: 92 °F
